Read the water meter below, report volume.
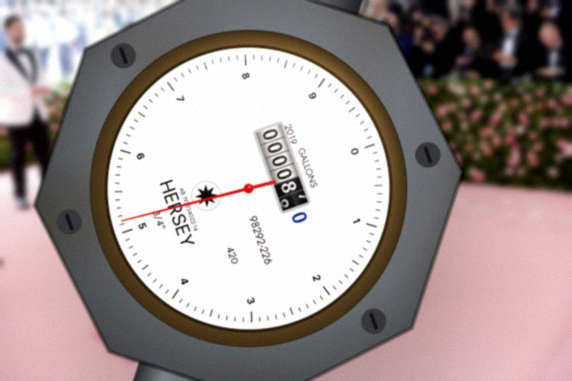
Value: 875.1 gal
